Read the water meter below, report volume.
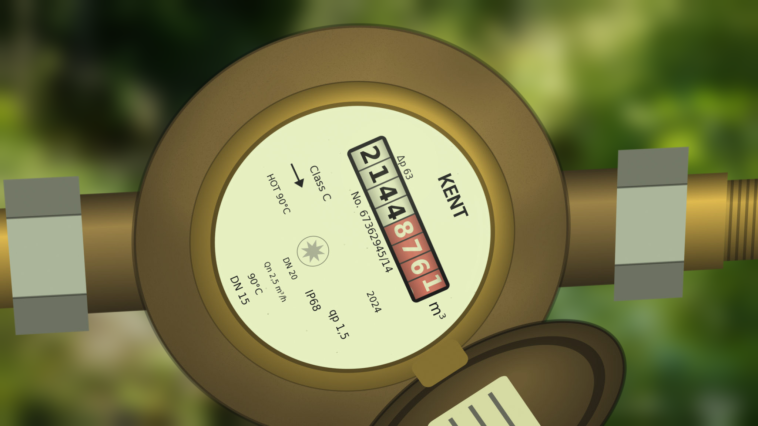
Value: 2144.8761 m³
